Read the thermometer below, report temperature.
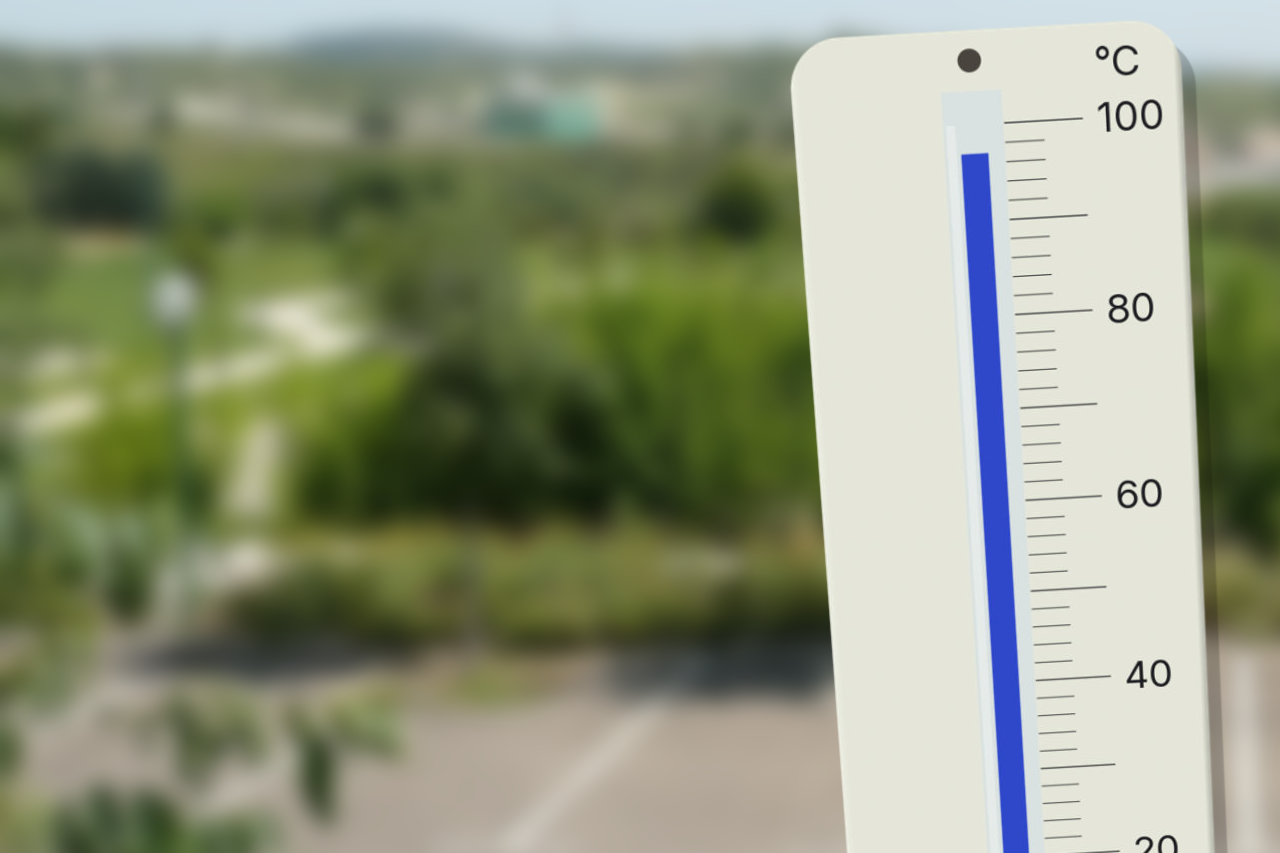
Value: 97 °C
